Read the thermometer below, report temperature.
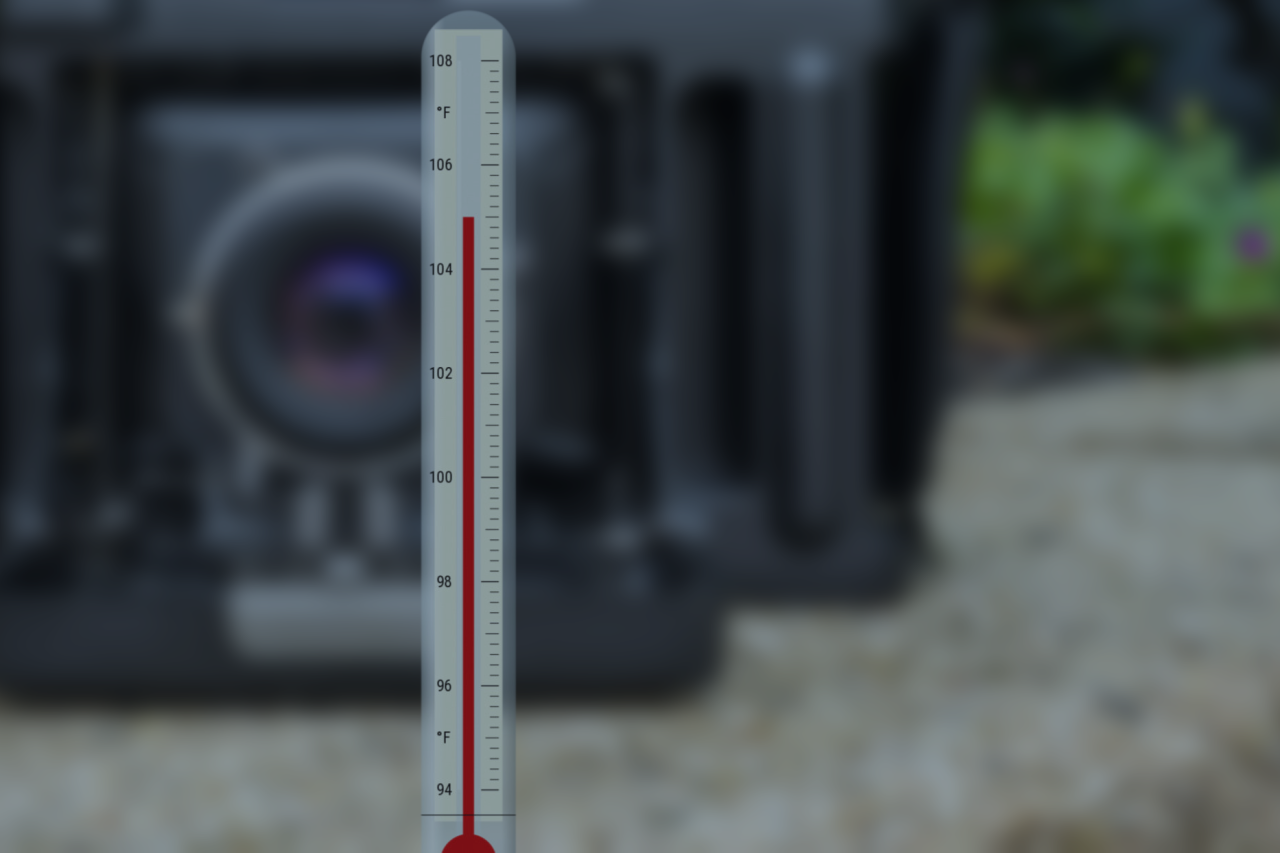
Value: 105 °F
